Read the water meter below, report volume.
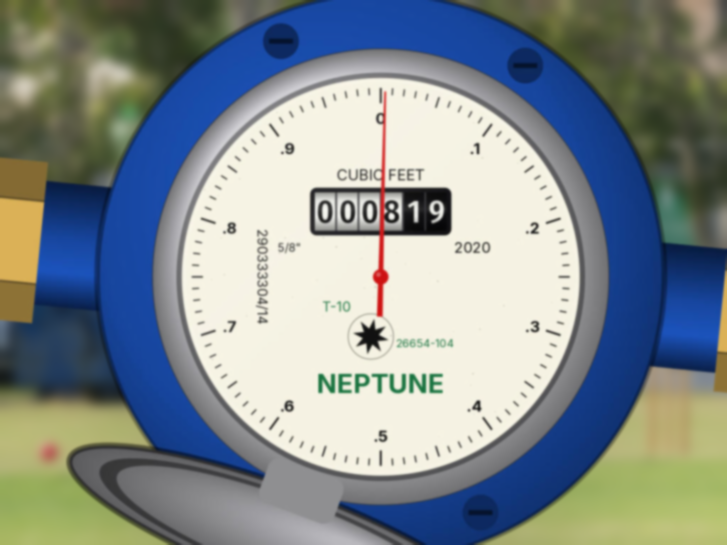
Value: 819.00 ft³
